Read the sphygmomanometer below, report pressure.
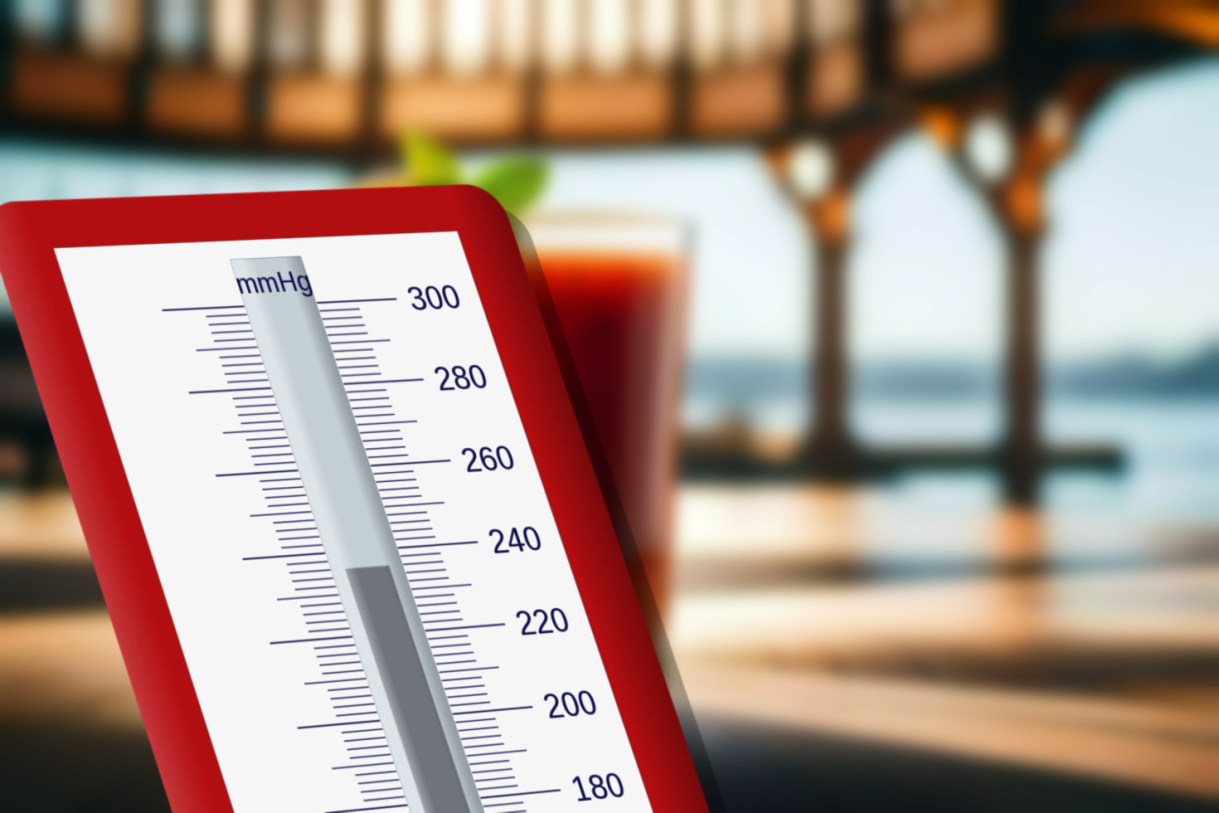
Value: 236 mmHg
